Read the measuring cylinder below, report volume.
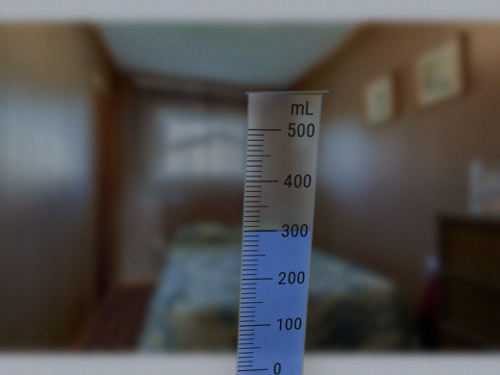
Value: 300 mL
